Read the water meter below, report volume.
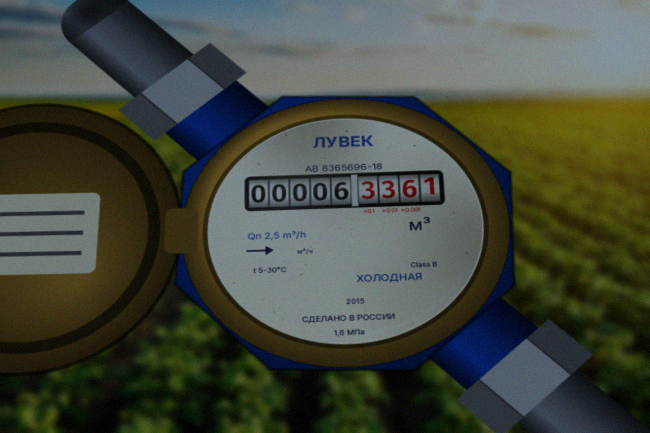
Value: 6.3361 m³
